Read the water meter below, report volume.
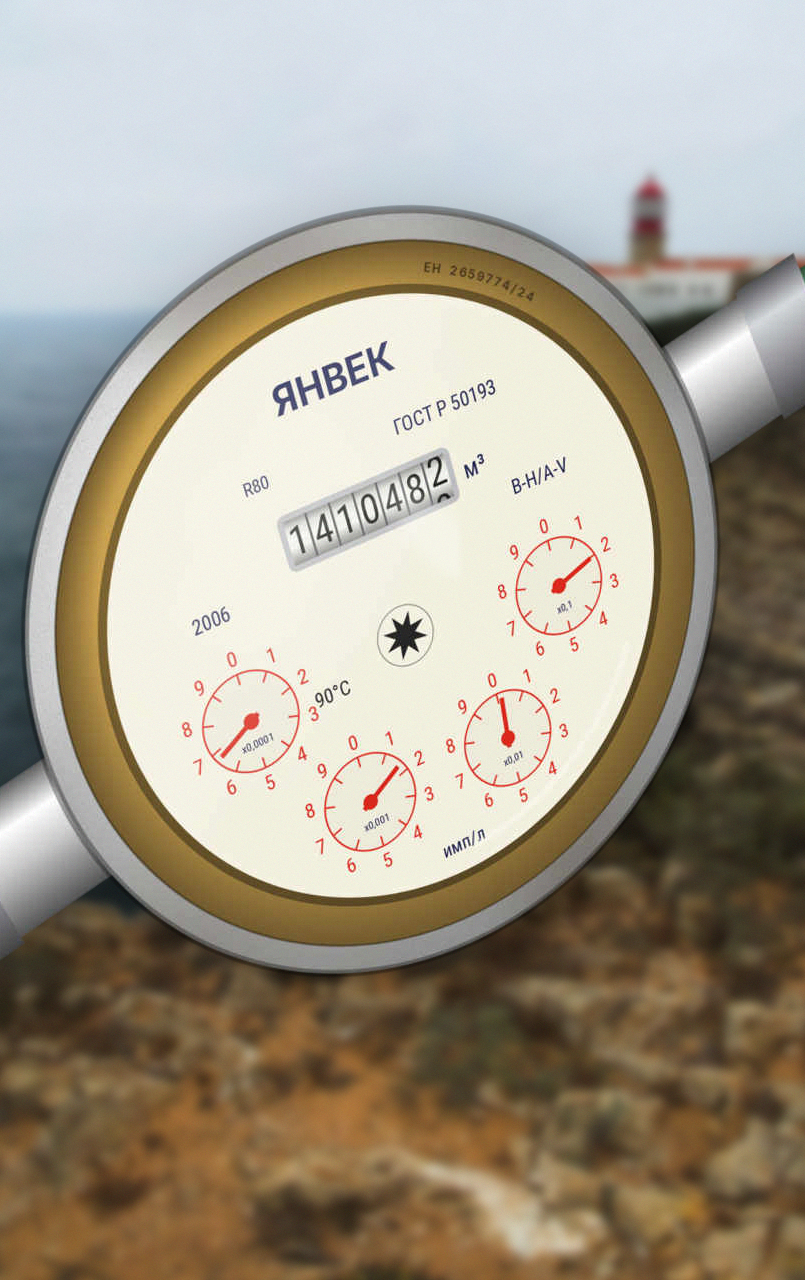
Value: 1410482.2016 m³
